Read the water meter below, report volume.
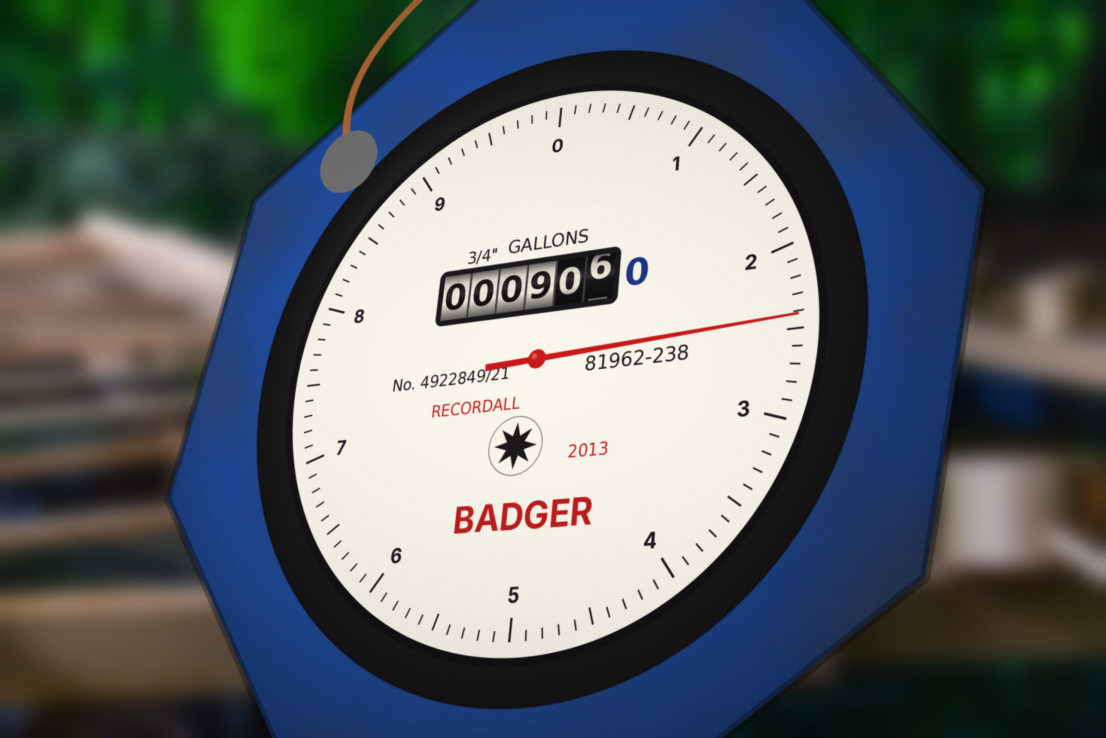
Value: 9062.4 gal
